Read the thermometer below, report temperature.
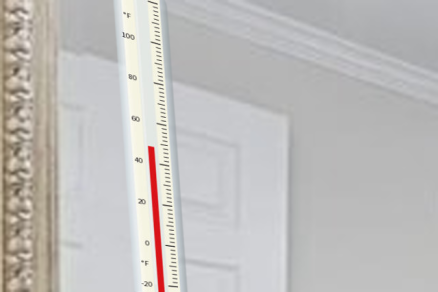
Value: 48 °F
